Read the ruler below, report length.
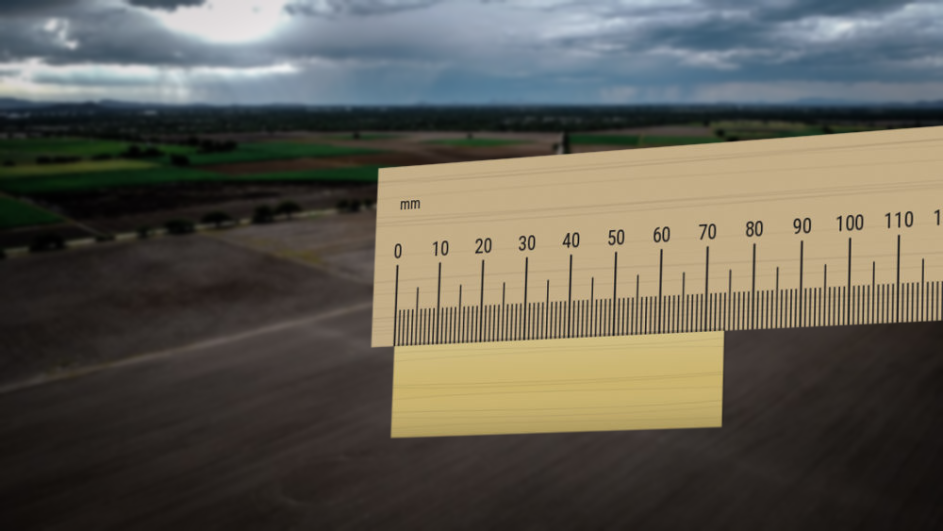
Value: 74 mm
